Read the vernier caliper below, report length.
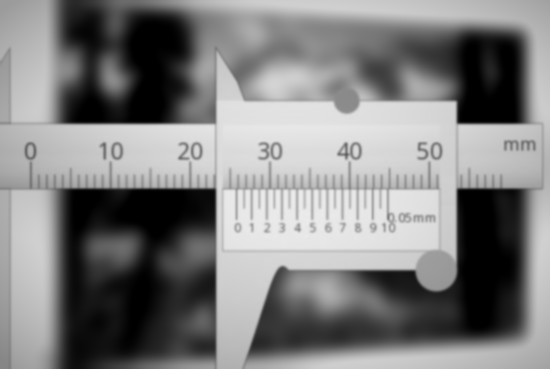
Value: 25.8 mm
